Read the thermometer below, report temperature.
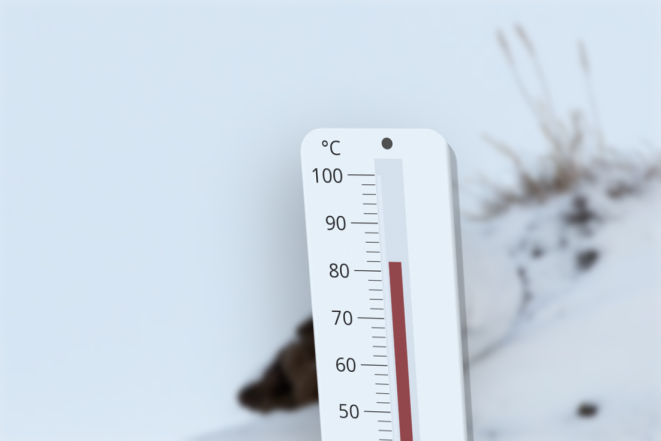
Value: 82 °C
